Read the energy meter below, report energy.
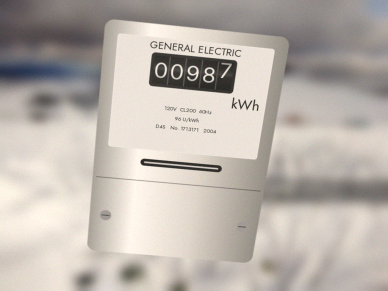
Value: 987 kWh
